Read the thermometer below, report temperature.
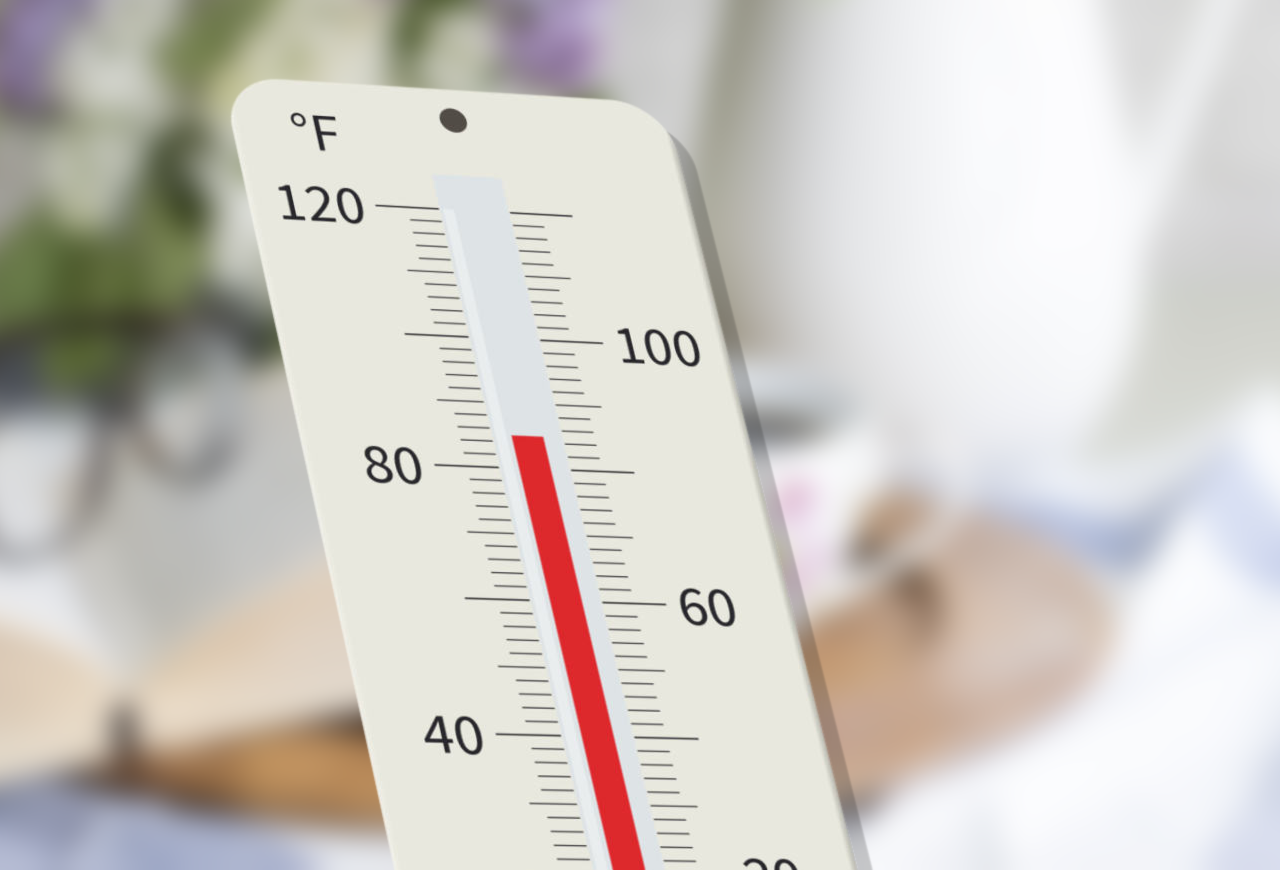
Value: 85 °F
